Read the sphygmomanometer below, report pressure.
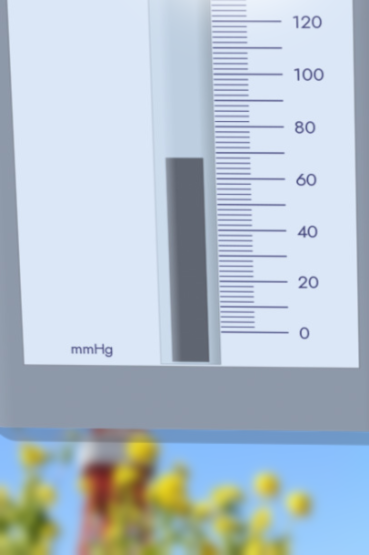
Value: 68 mmHg
